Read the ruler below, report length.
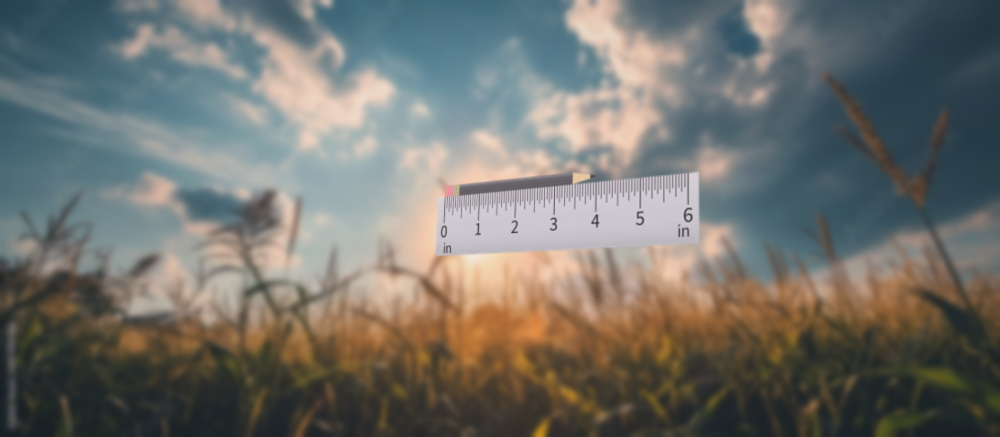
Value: 4 in
